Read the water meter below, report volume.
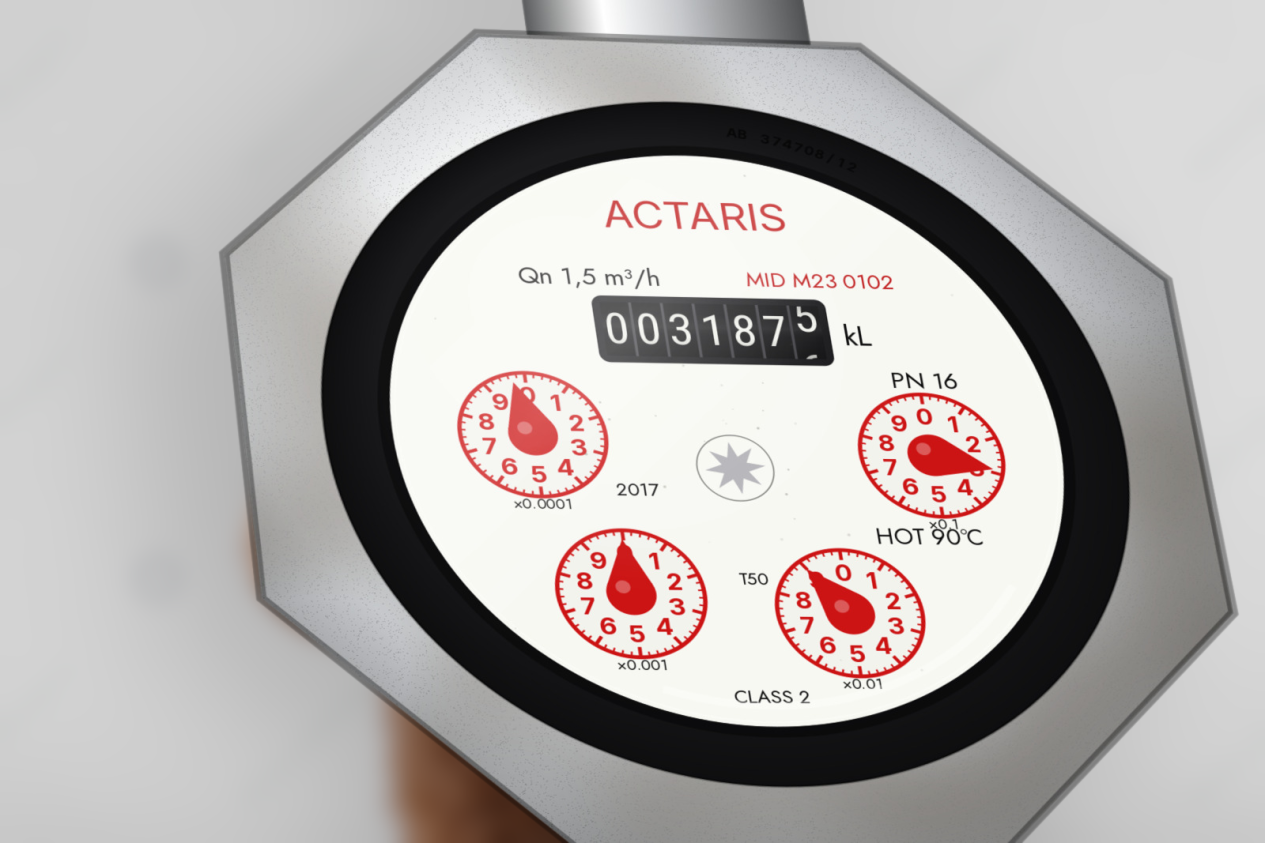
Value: 31875.2899 kL
